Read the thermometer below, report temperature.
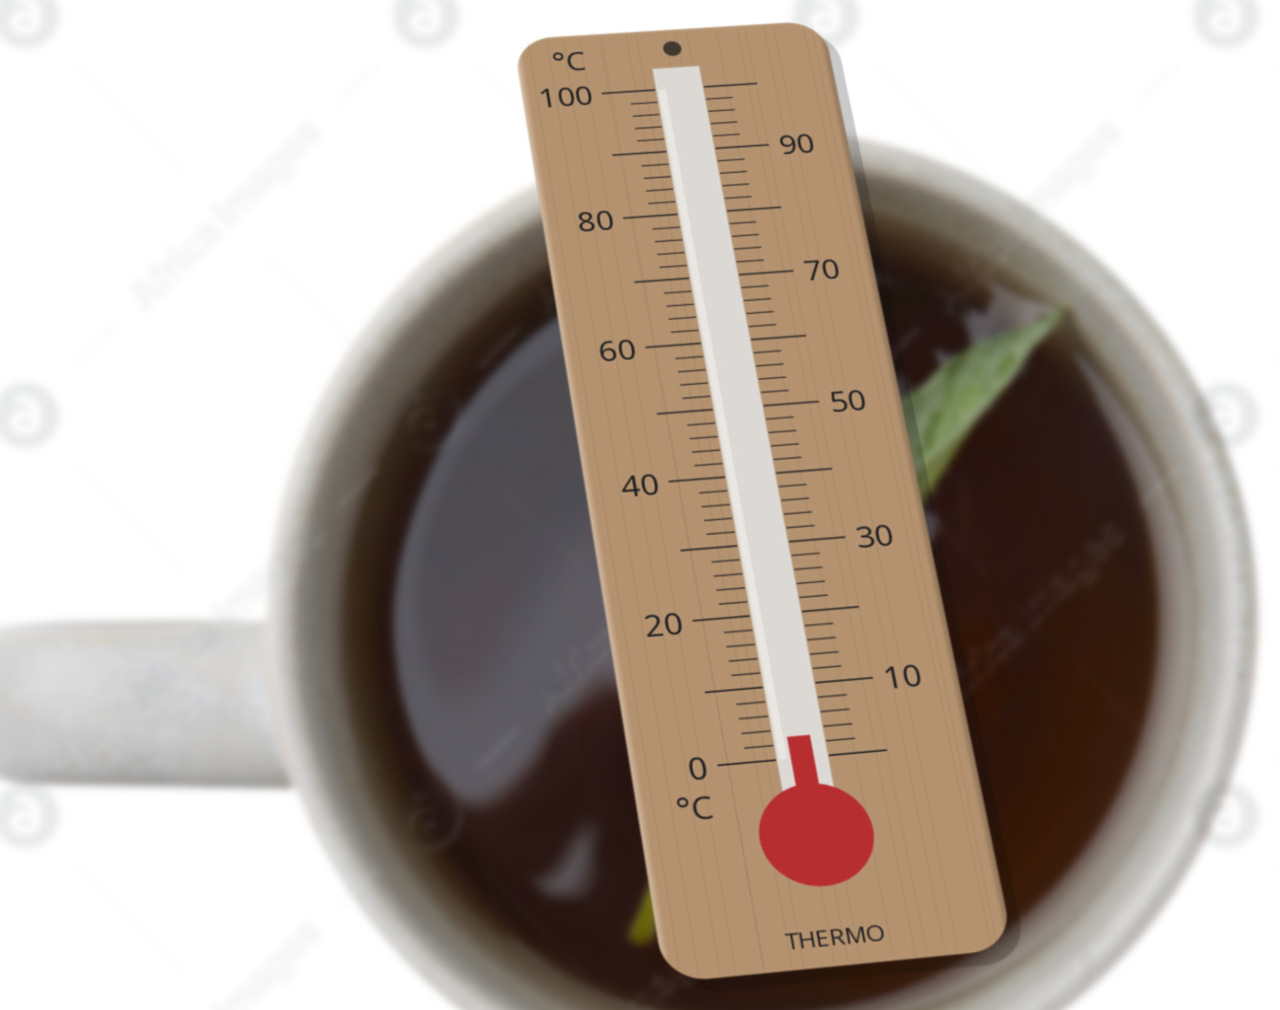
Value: 3 °C
